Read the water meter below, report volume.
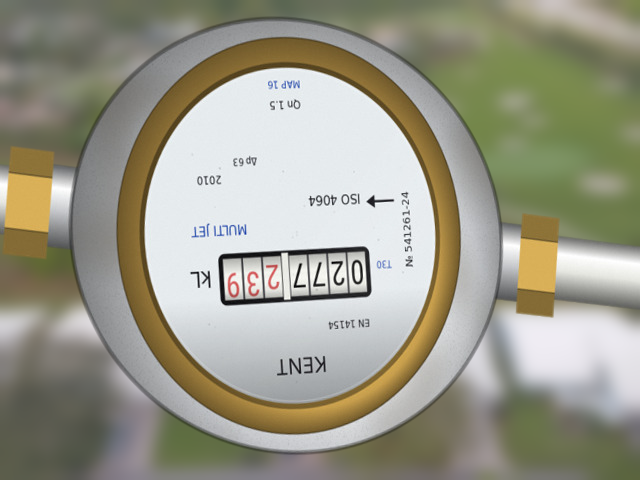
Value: 277.239 kL
